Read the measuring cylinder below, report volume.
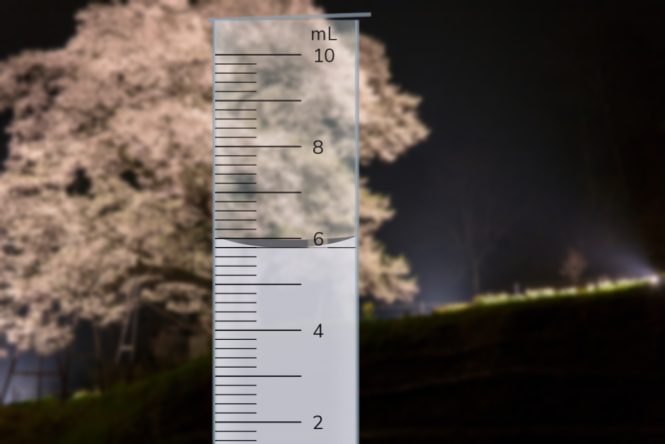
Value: 5.8 mL
